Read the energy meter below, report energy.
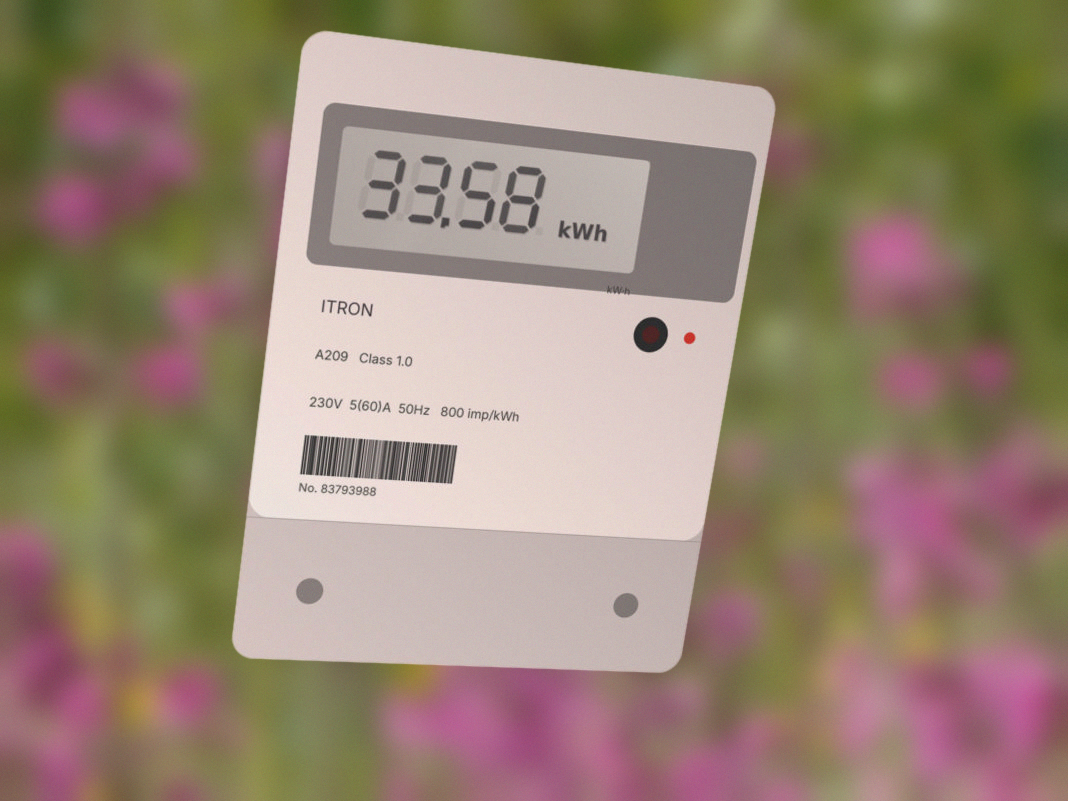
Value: 33.58 kWh
